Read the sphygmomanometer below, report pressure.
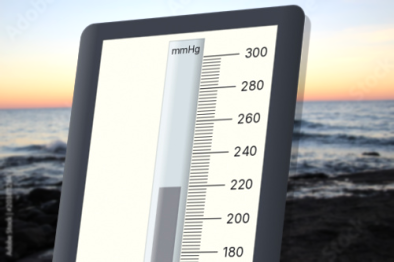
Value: 220 mmHg
